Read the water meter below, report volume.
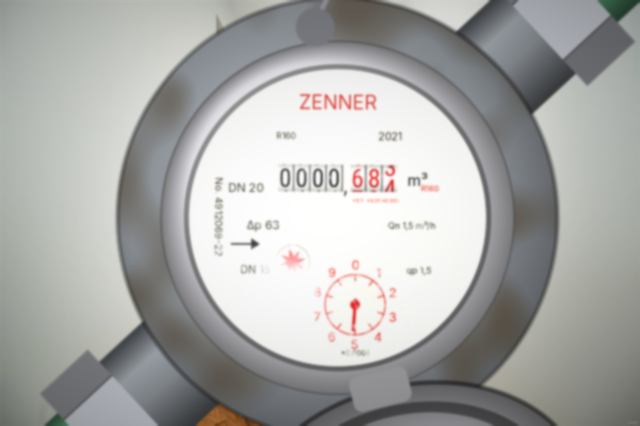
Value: 0.6835 m³
